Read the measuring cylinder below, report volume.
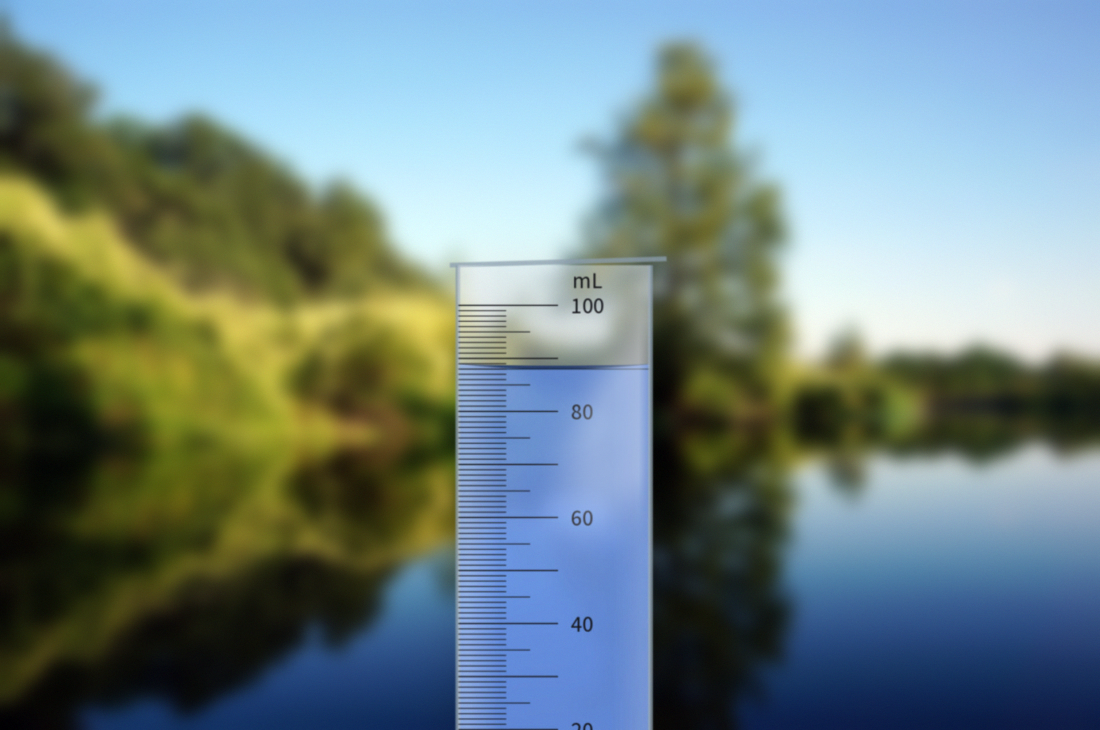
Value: 88 mL
